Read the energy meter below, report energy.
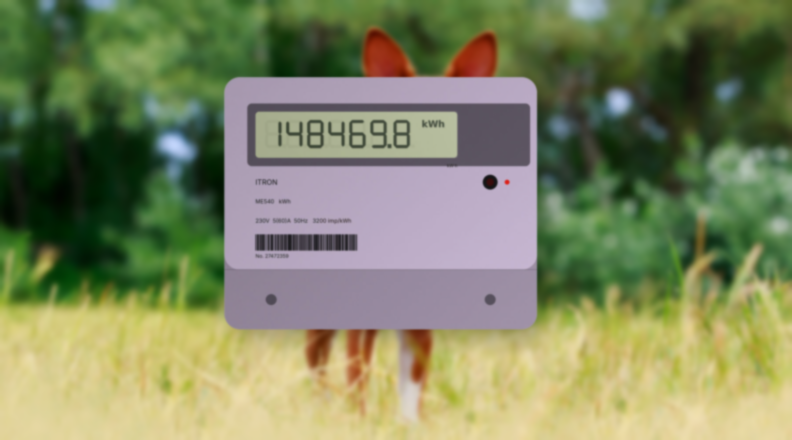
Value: 148469.8 kWh
